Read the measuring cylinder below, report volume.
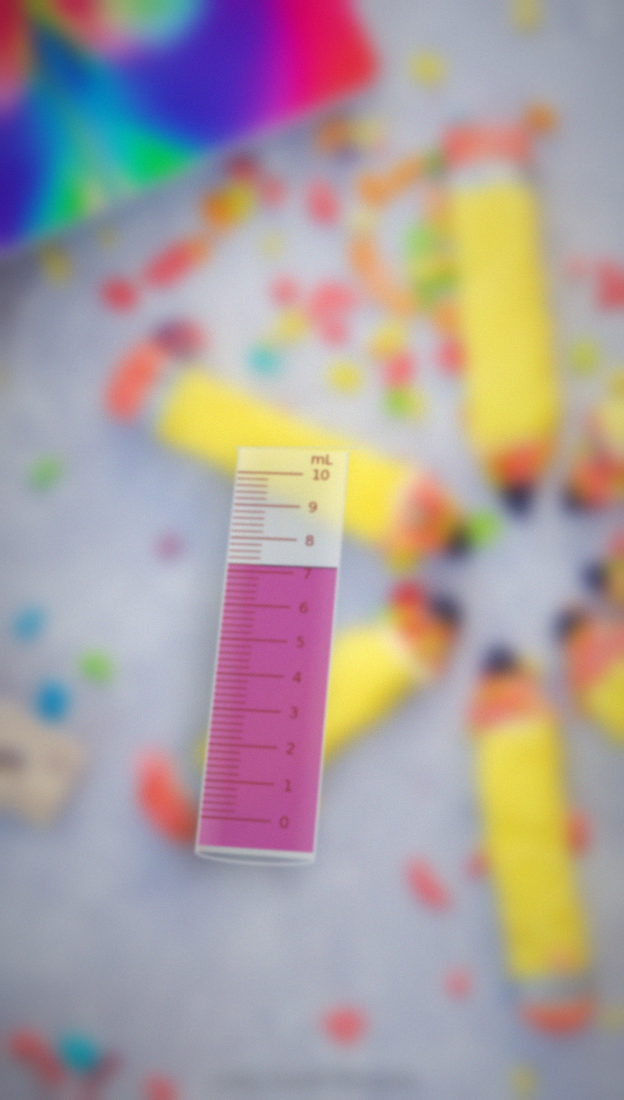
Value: 7.2 mL
